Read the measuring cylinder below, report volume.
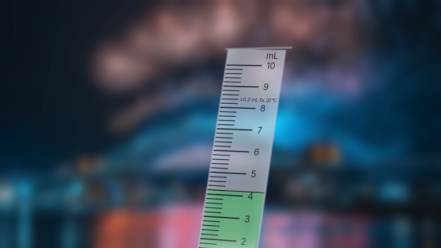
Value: 4.2 mL
